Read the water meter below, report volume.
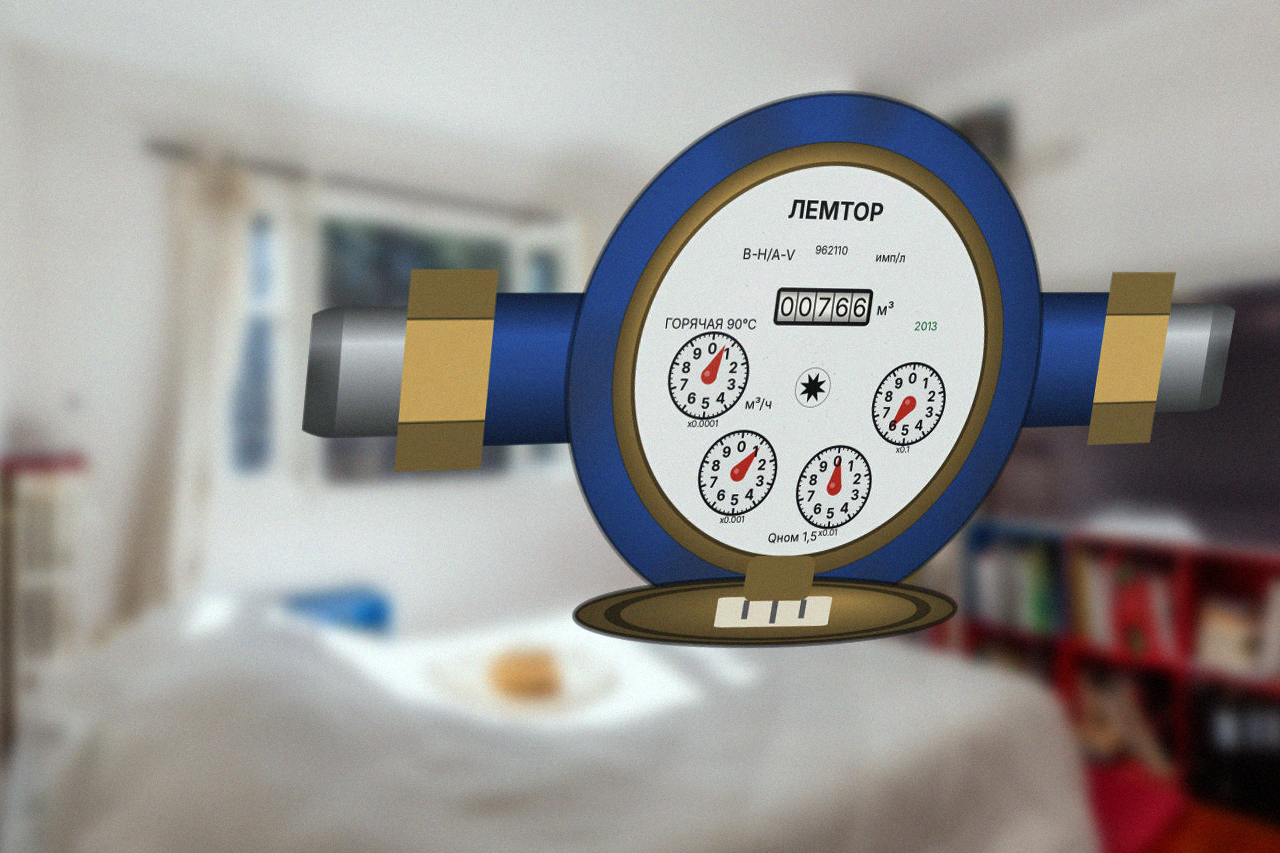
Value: 766.6010 m³
